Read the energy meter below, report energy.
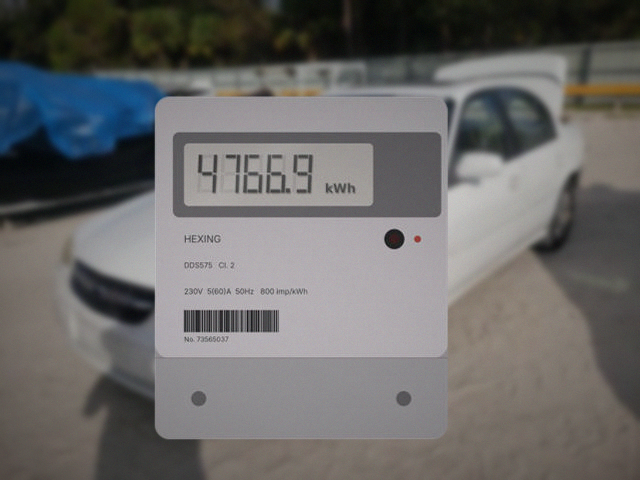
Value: 4766.9 kWh
